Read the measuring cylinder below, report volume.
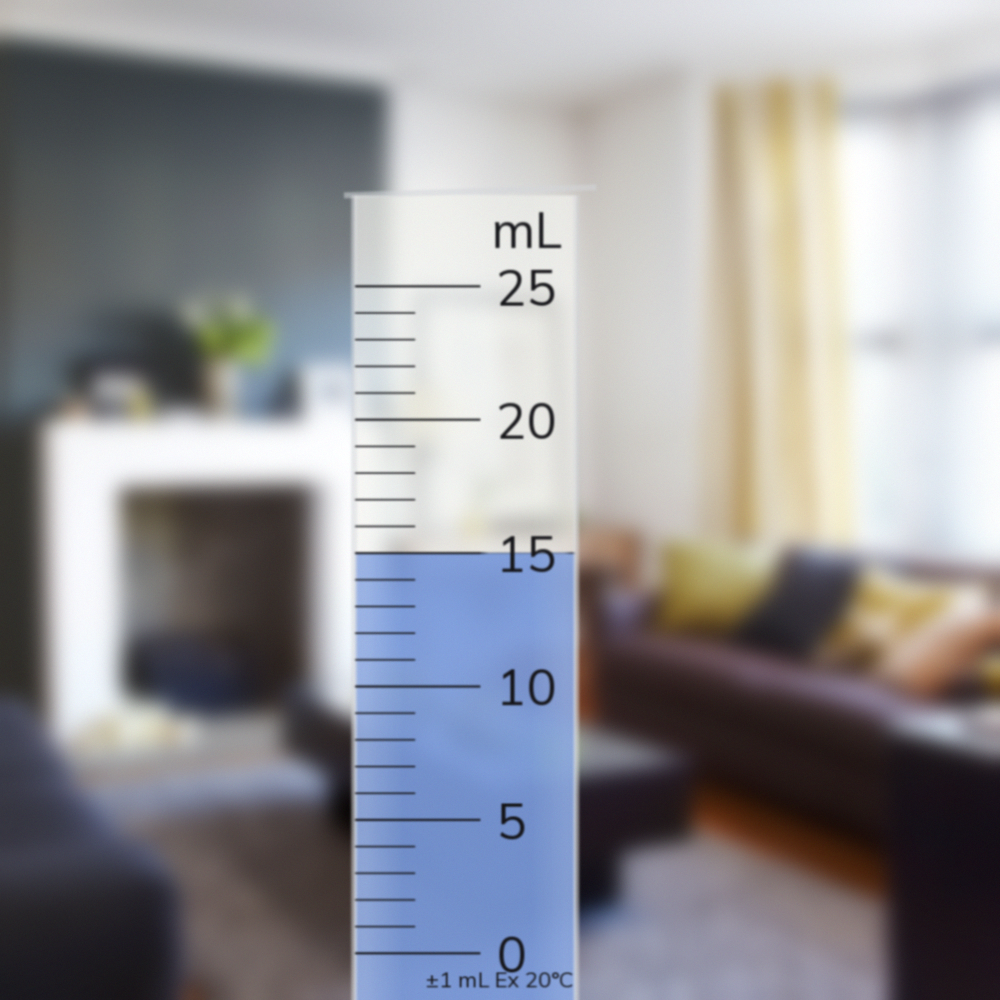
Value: 15 mL
